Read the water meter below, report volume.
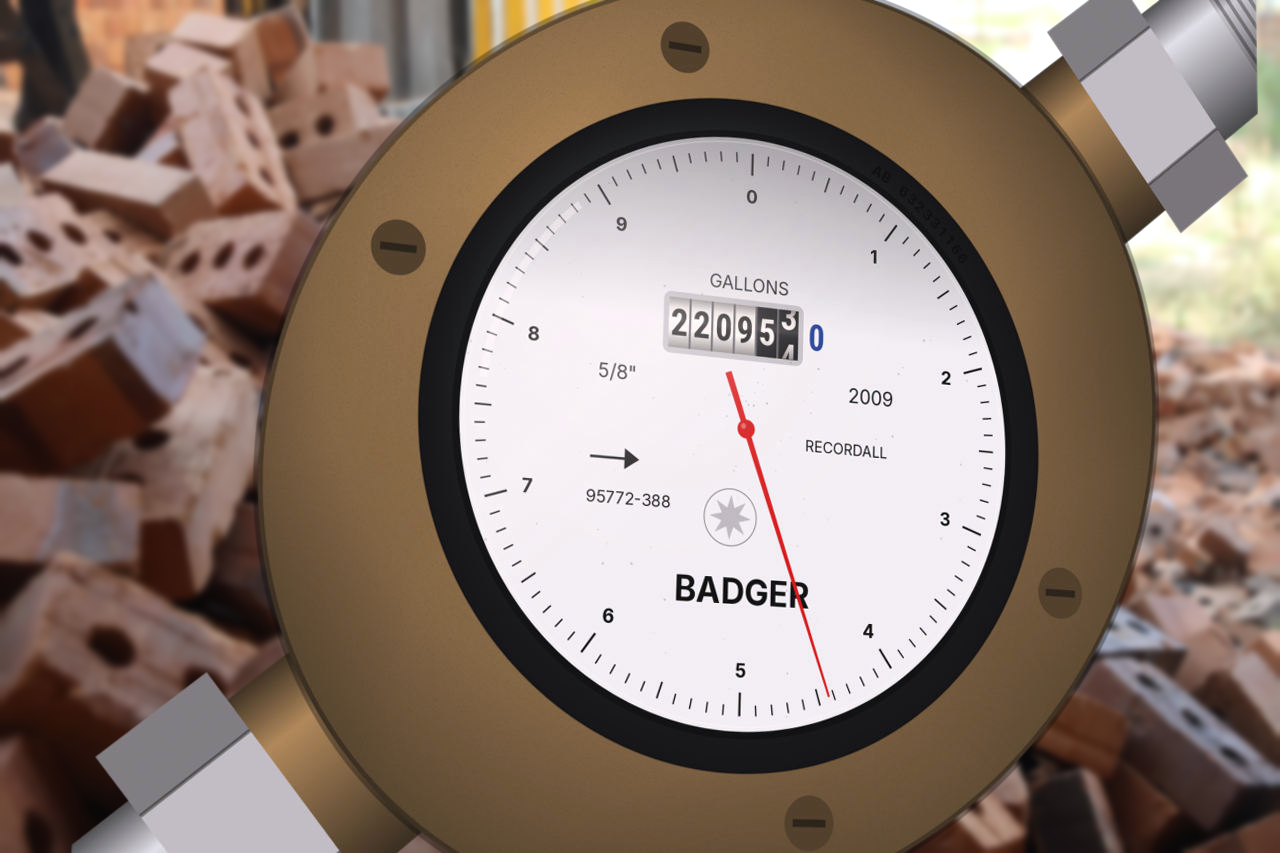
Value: 2209534.4 gal
